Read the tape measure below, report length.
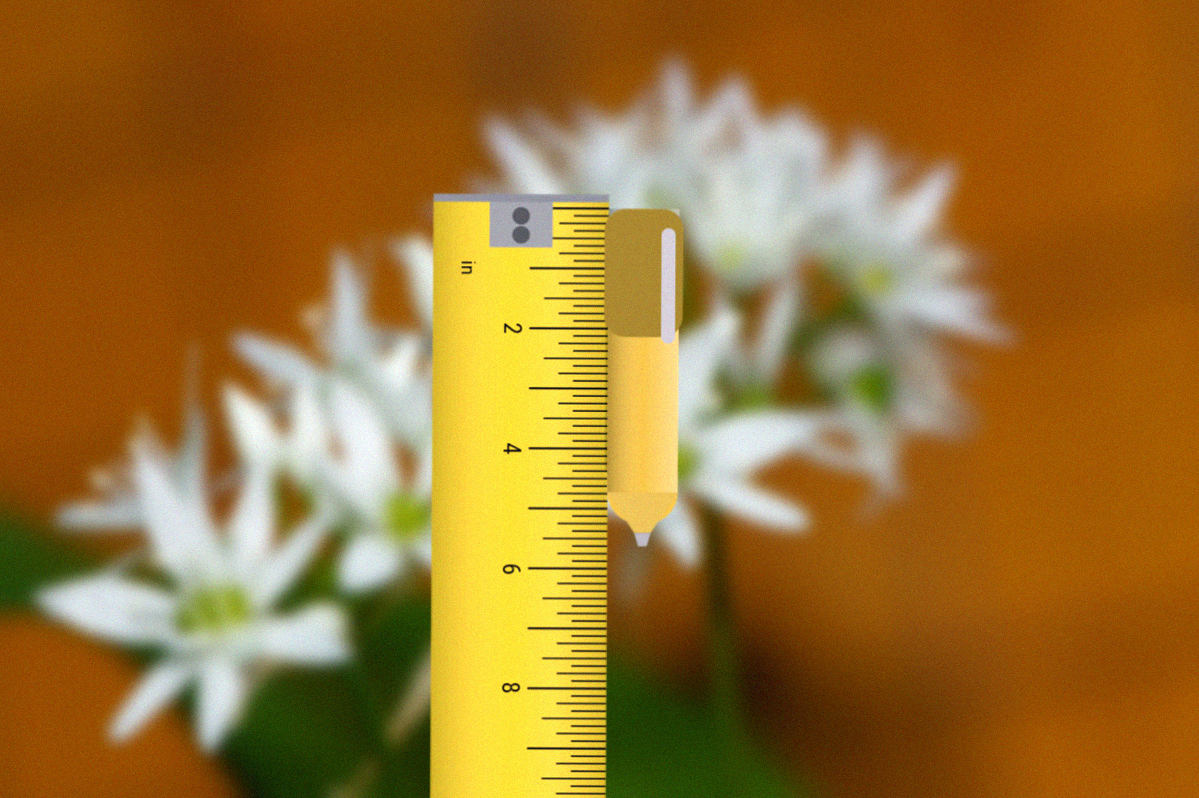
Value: 5.625 in
